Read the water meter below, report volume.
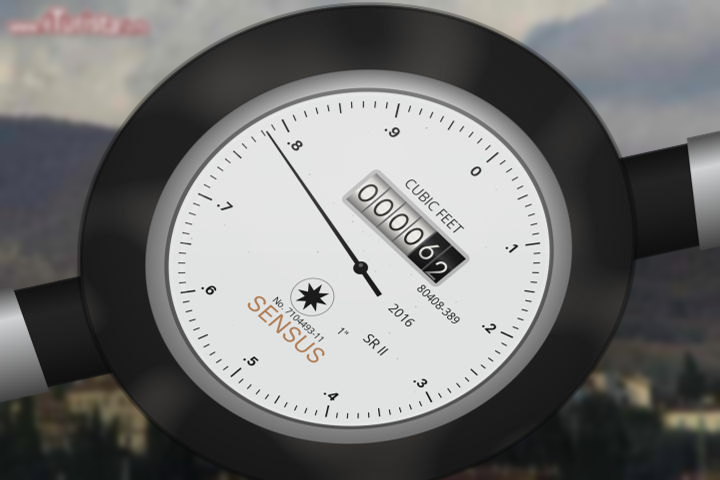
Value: 61.78 ft³
